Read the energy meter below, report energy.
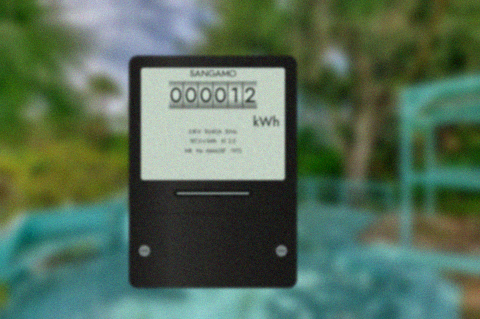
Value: 12 kWh
